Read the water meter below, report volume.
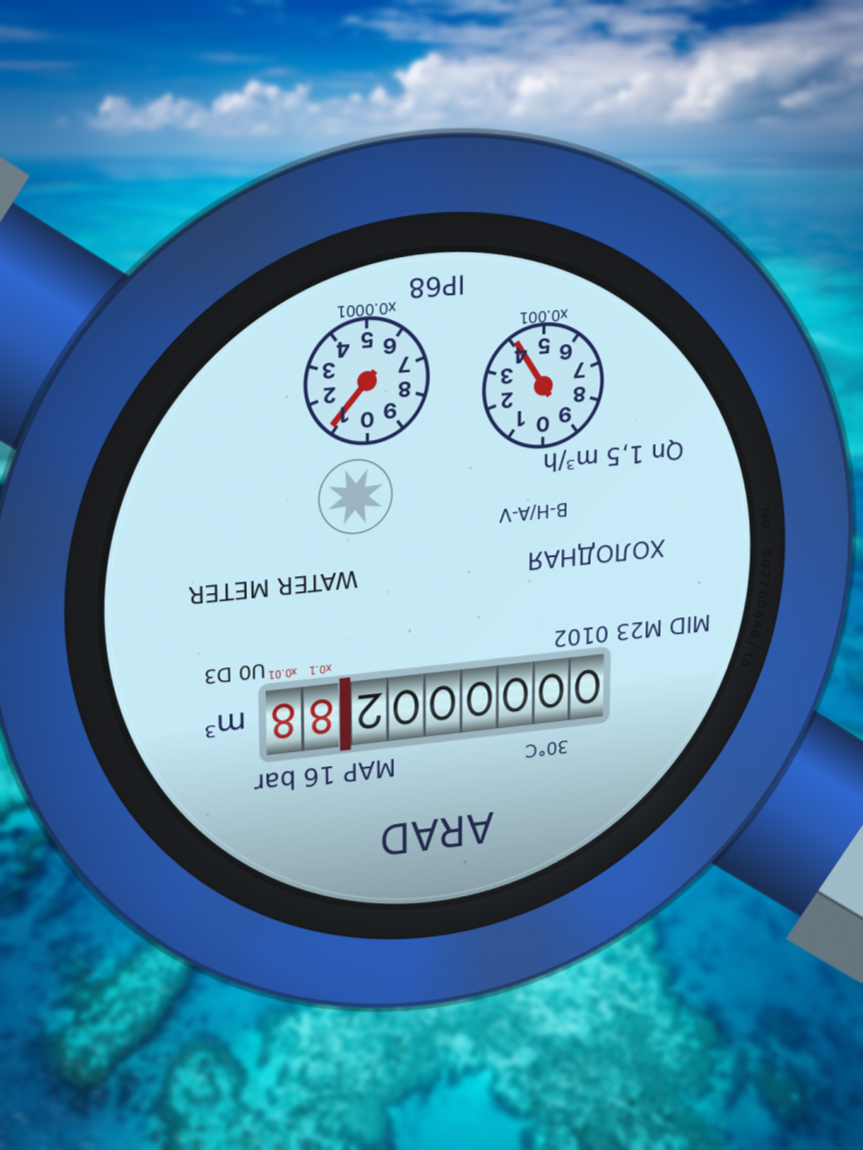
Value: 2.8841 m³
